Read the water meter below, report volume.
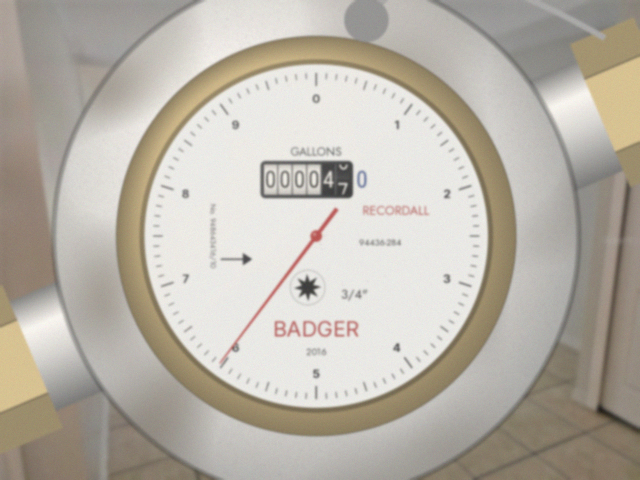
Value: 466.0 gal
